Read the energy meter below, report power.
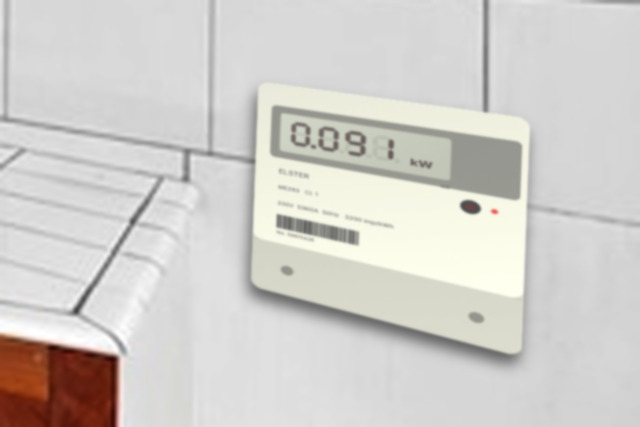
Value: 0.091 kW
